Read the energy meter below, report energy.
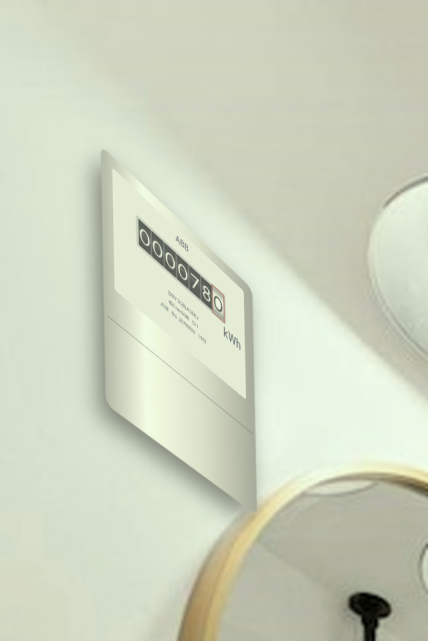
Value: 78.0 kWh
